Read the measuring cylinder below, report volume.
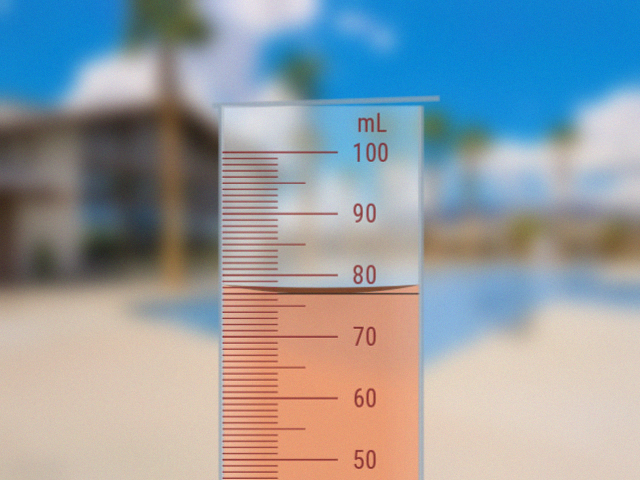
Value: 77 mL
